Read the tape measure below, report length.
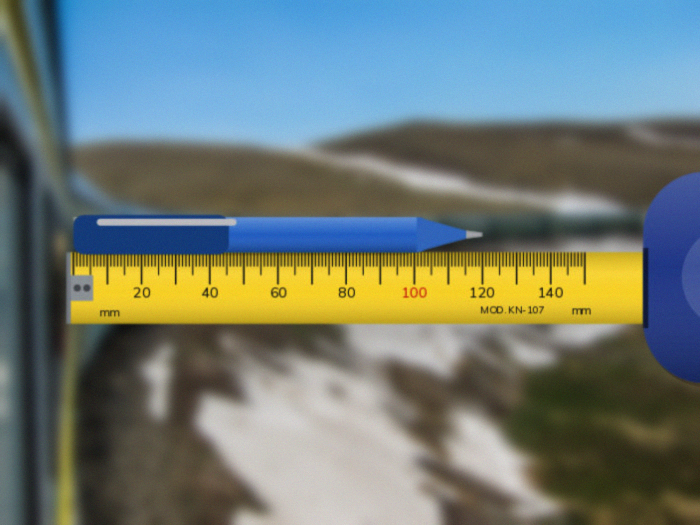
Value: 120 mm
